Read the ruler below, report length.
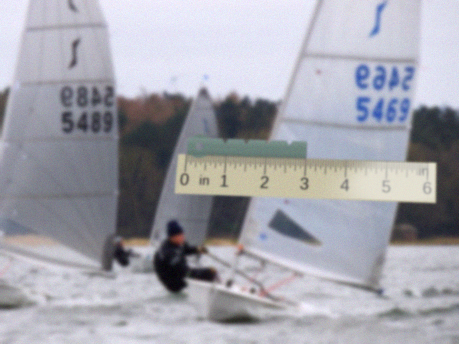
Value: 3 in
